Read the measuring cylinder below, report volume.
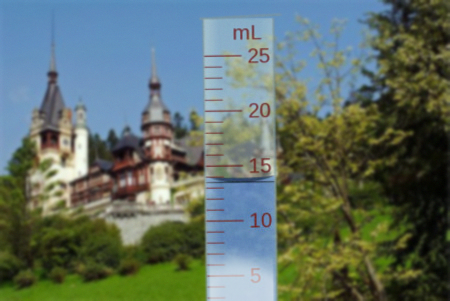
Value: 13.5 mL
